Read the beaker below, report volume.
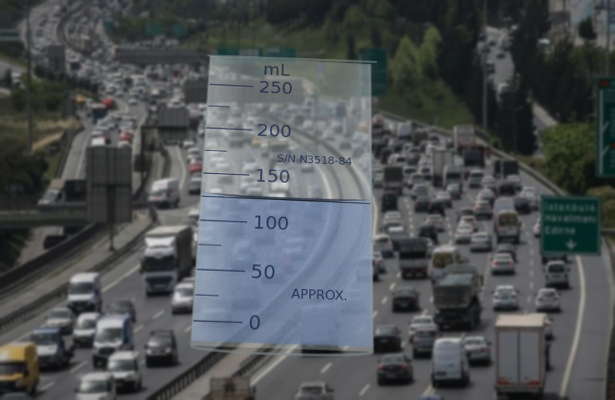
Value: 125 mL
